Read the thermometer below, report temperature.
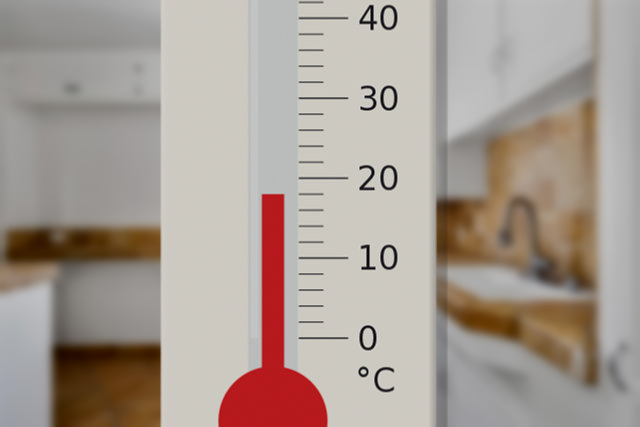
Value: 18 °C
